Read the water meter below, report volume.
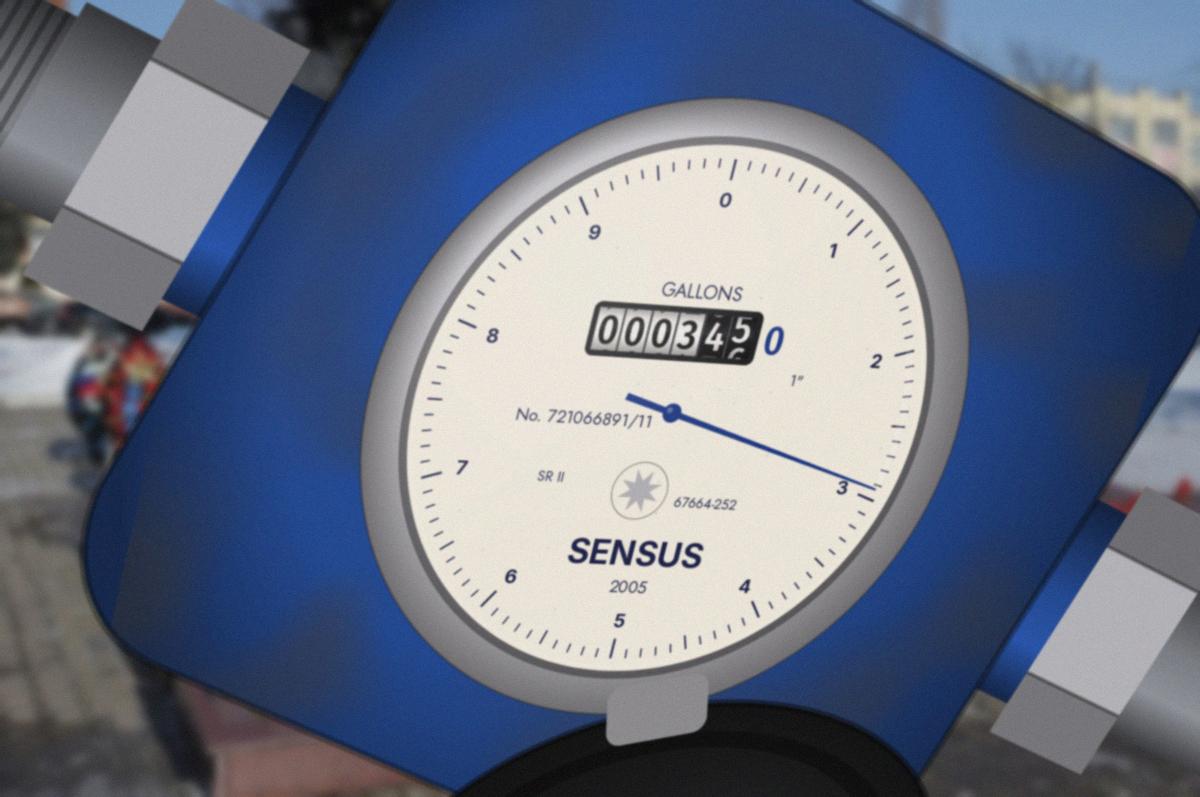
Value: 3452.9 gal
